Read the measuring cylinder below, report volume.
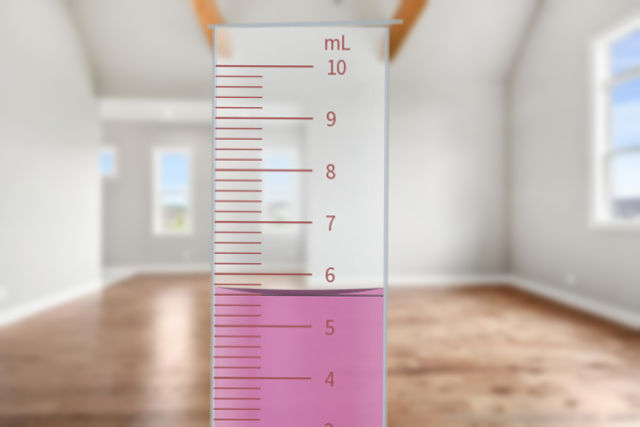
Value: 5.6 mL
